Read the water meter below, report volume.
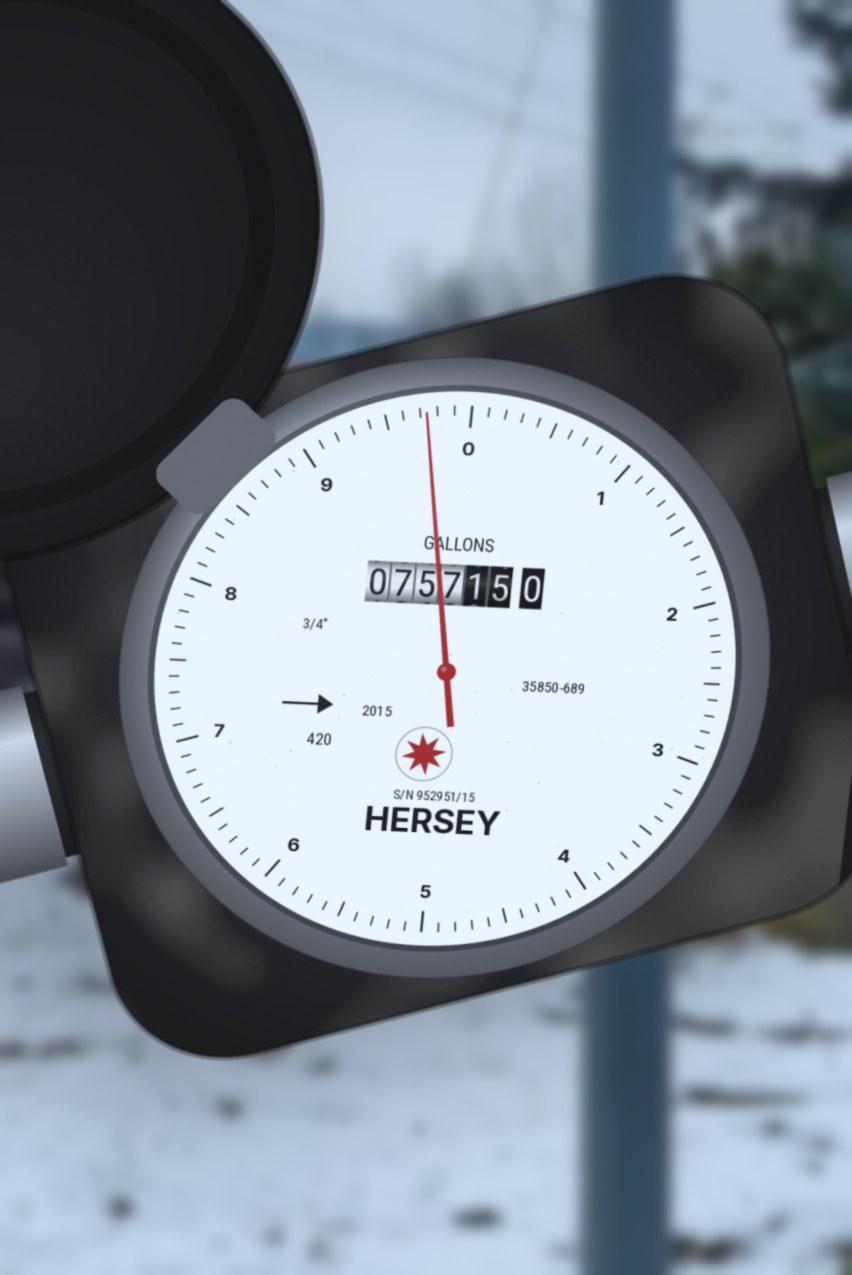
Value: 757149.7 gal
